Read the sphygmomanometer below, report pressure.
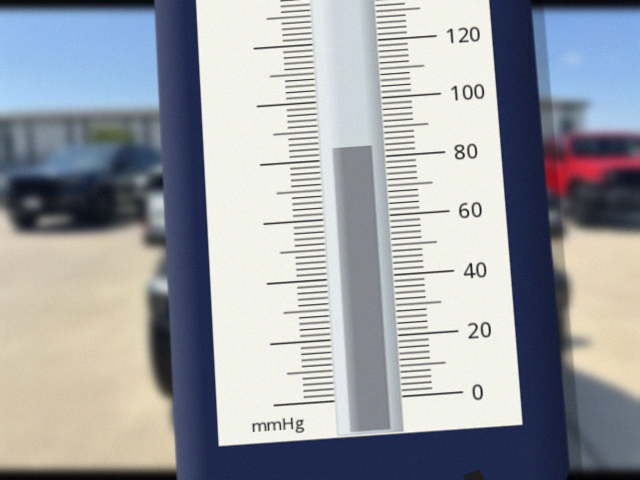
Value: 84 mmHg
